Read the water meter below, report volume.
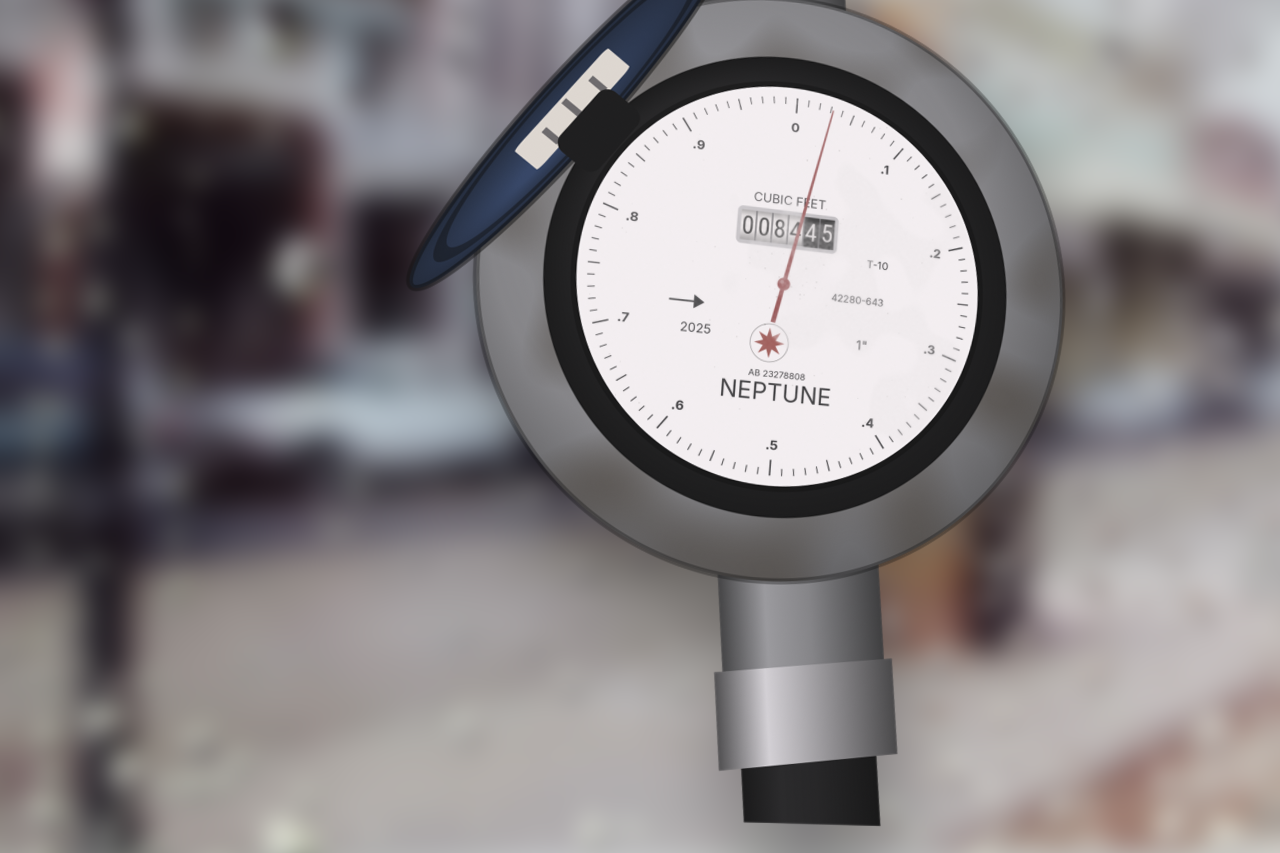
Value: 8445.03 ft³
